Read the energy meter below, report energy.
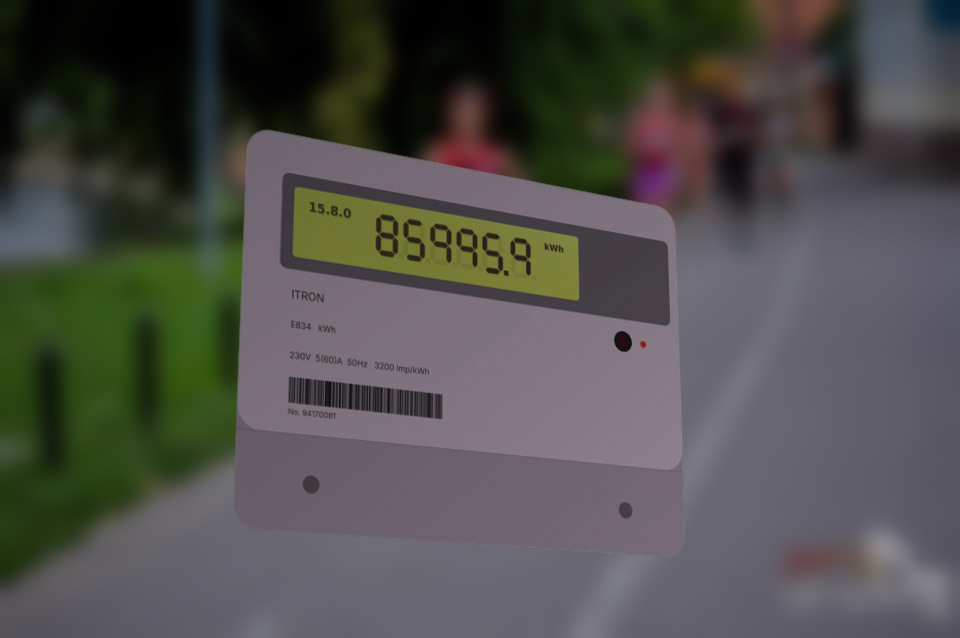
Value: 85995.9 kWh
